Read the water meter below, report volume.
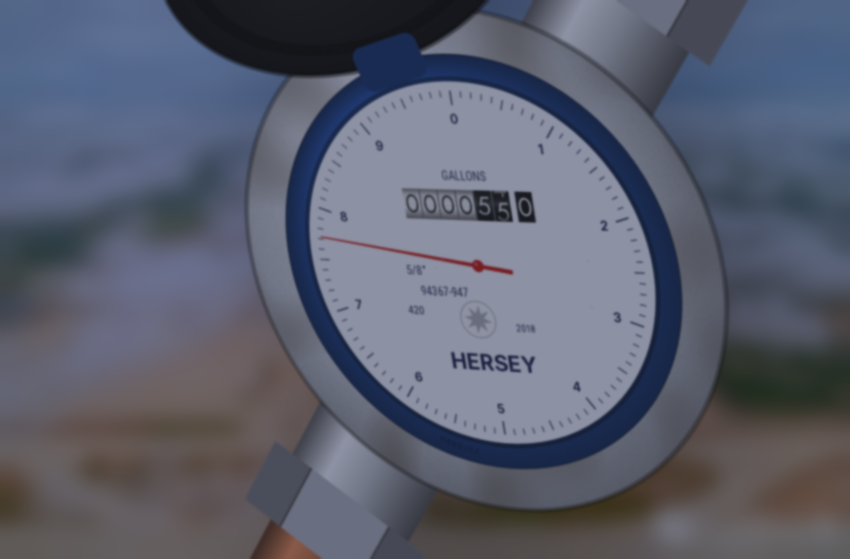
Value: 547.7 gal
